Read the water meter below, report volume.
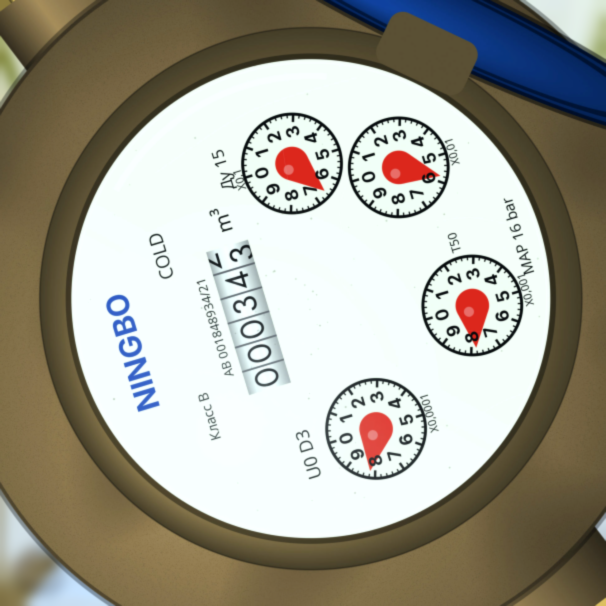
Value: 342.6578 m³
